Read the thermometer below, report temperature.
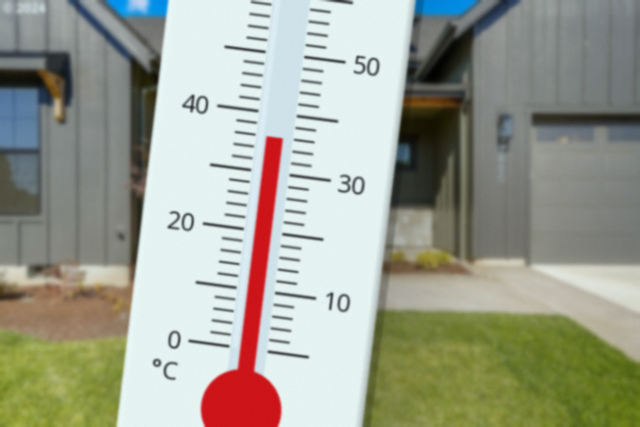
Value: 36 °C
